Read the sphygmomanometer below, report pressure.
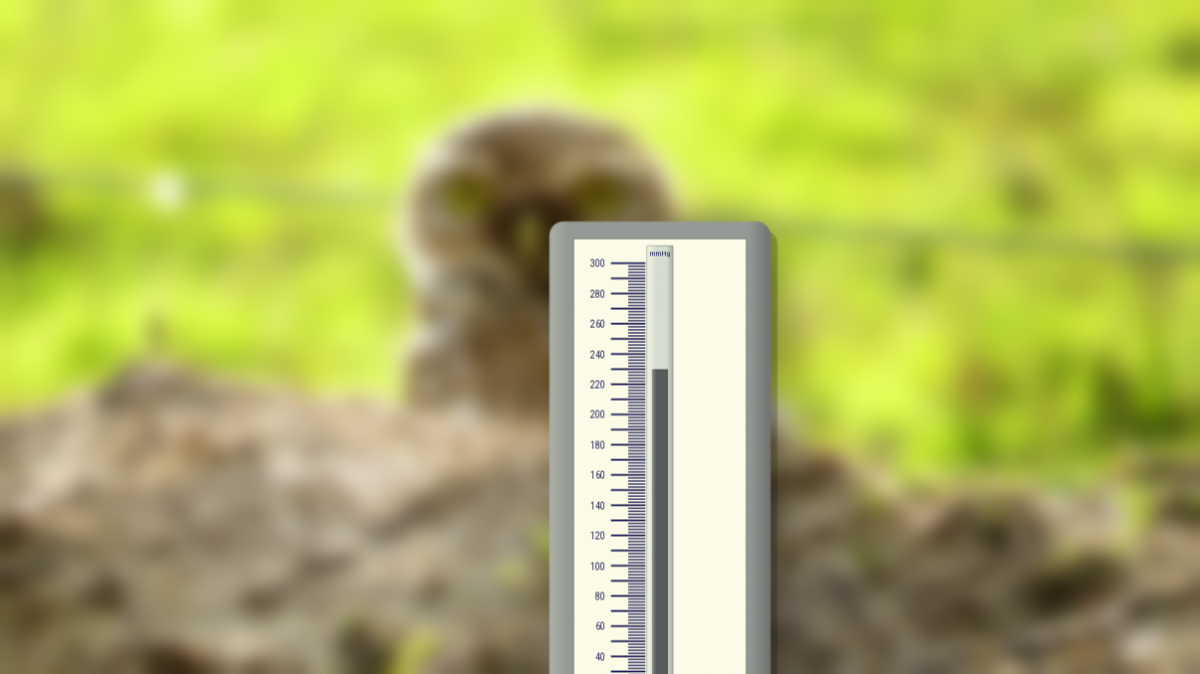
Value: 230 mmHg
